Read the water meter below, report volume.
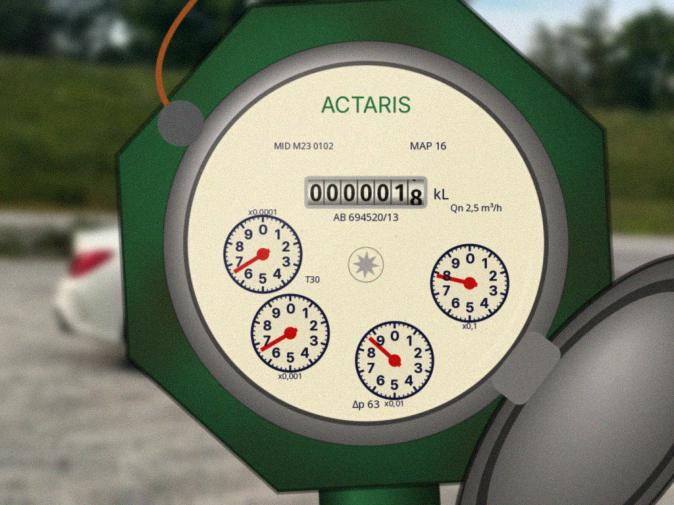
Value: 17.7866 kL
